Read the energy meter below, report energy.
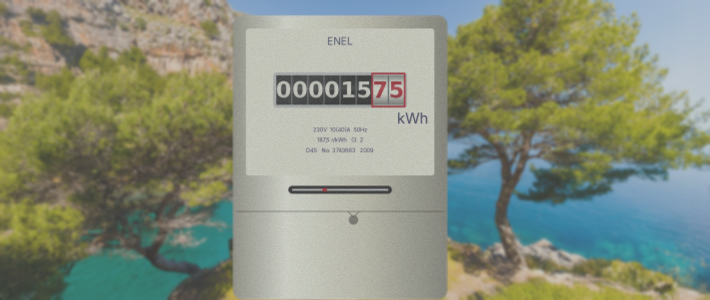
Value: 15.75 kWh
